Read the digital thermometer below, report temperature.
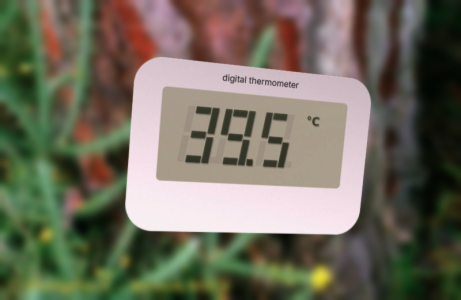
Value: 39.5 °C
